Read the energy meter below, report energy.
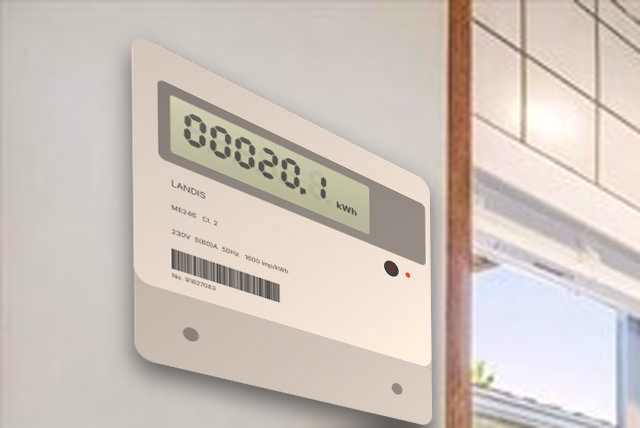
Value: 20.1 kWh
